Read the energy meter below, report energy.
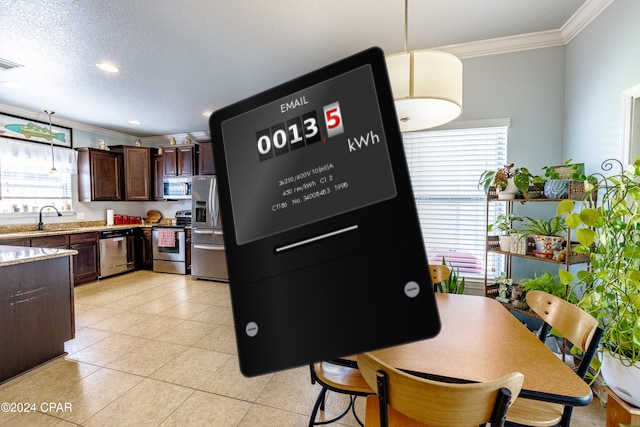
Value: 13.5 kWh
